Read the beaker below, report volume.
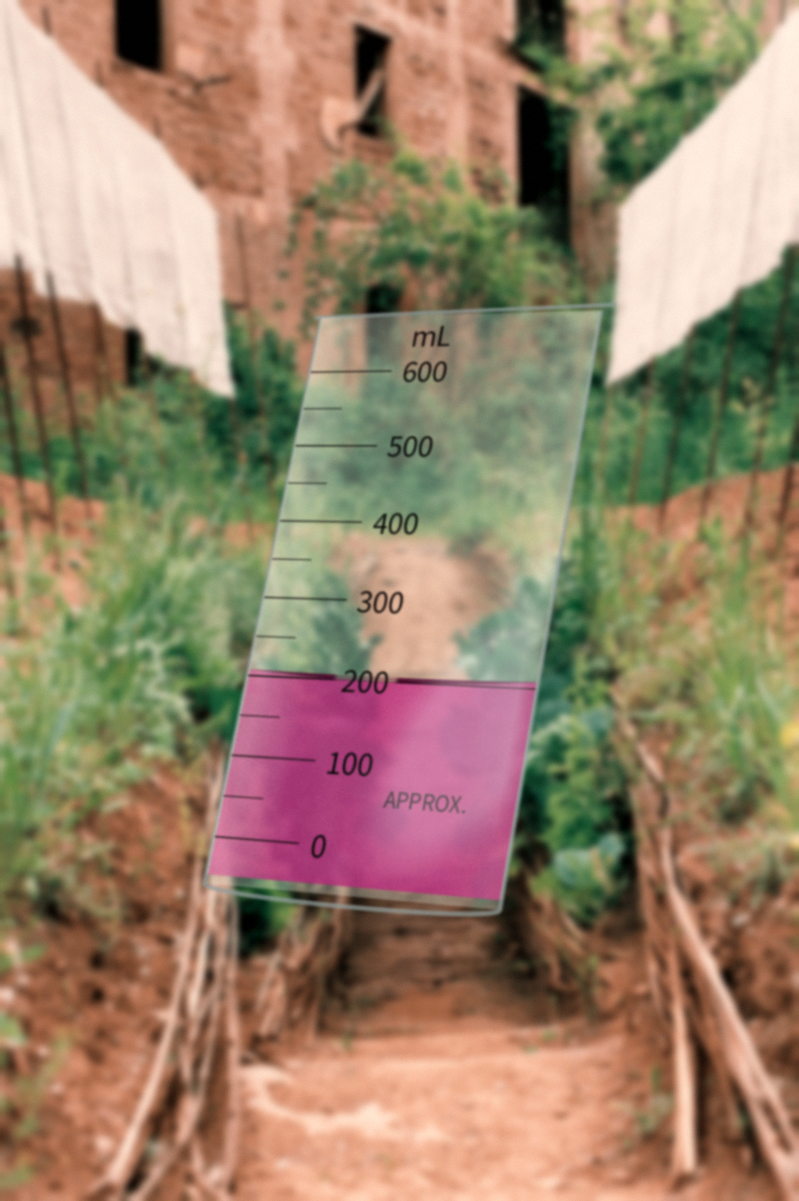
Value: 200 mL
